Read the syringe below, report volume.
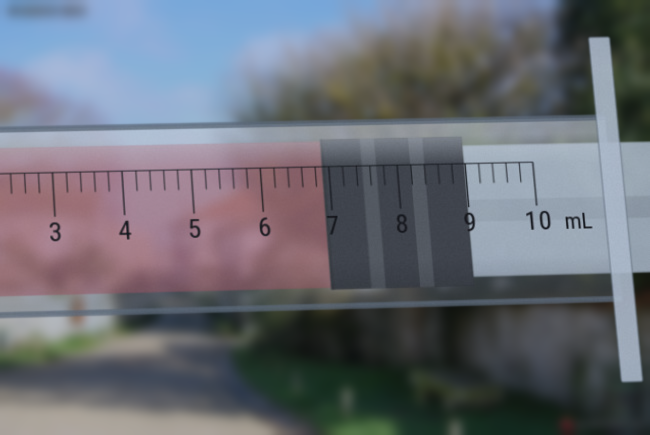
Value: 6.9 mL
